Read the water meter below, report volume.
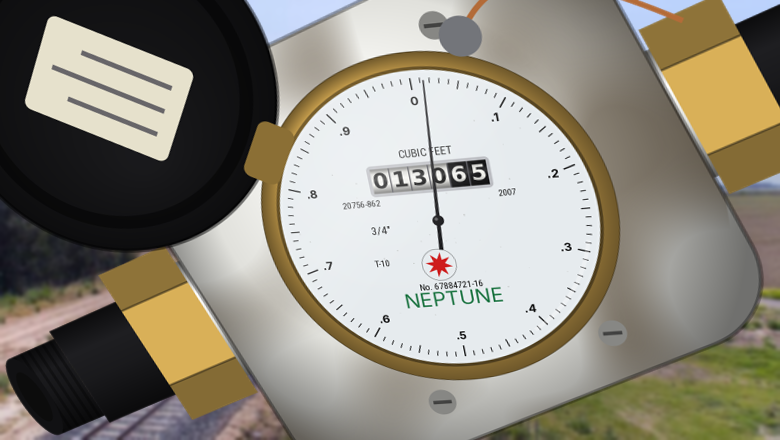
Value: 13065.01 ft³
